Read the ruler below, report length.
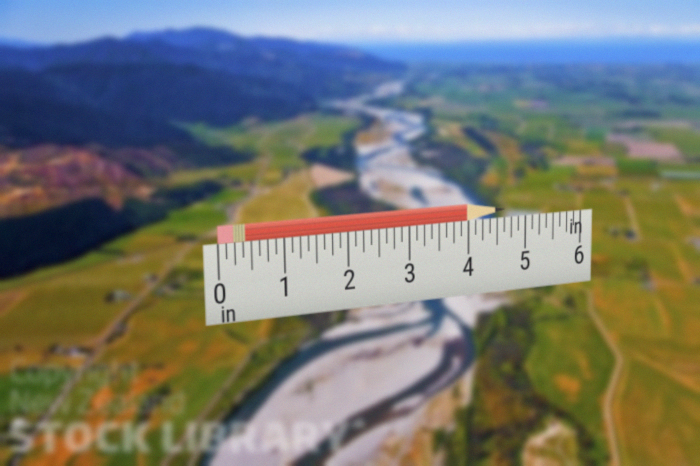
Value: 4.625 in
